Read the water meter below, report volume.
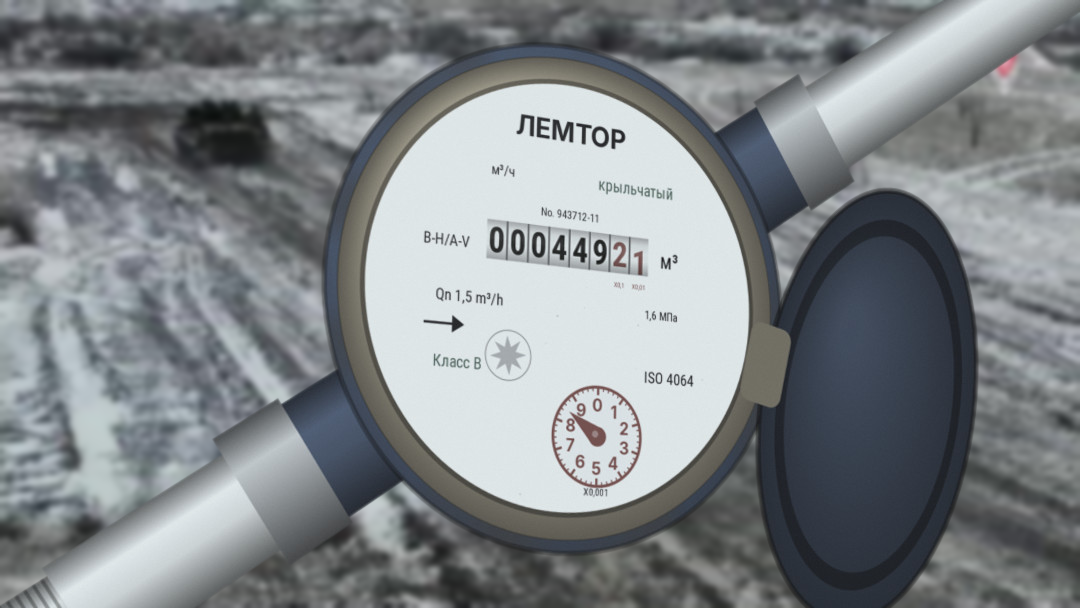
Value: 449.208 m³
